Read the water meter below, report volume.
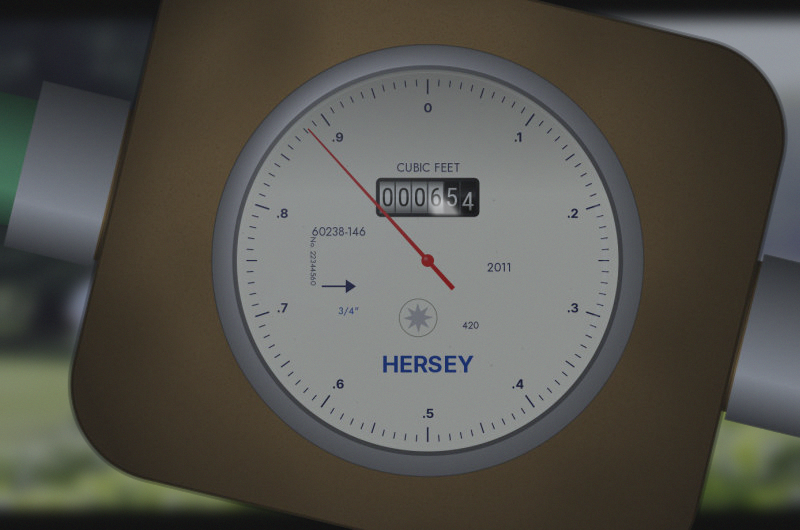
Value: 653.88 ft³
